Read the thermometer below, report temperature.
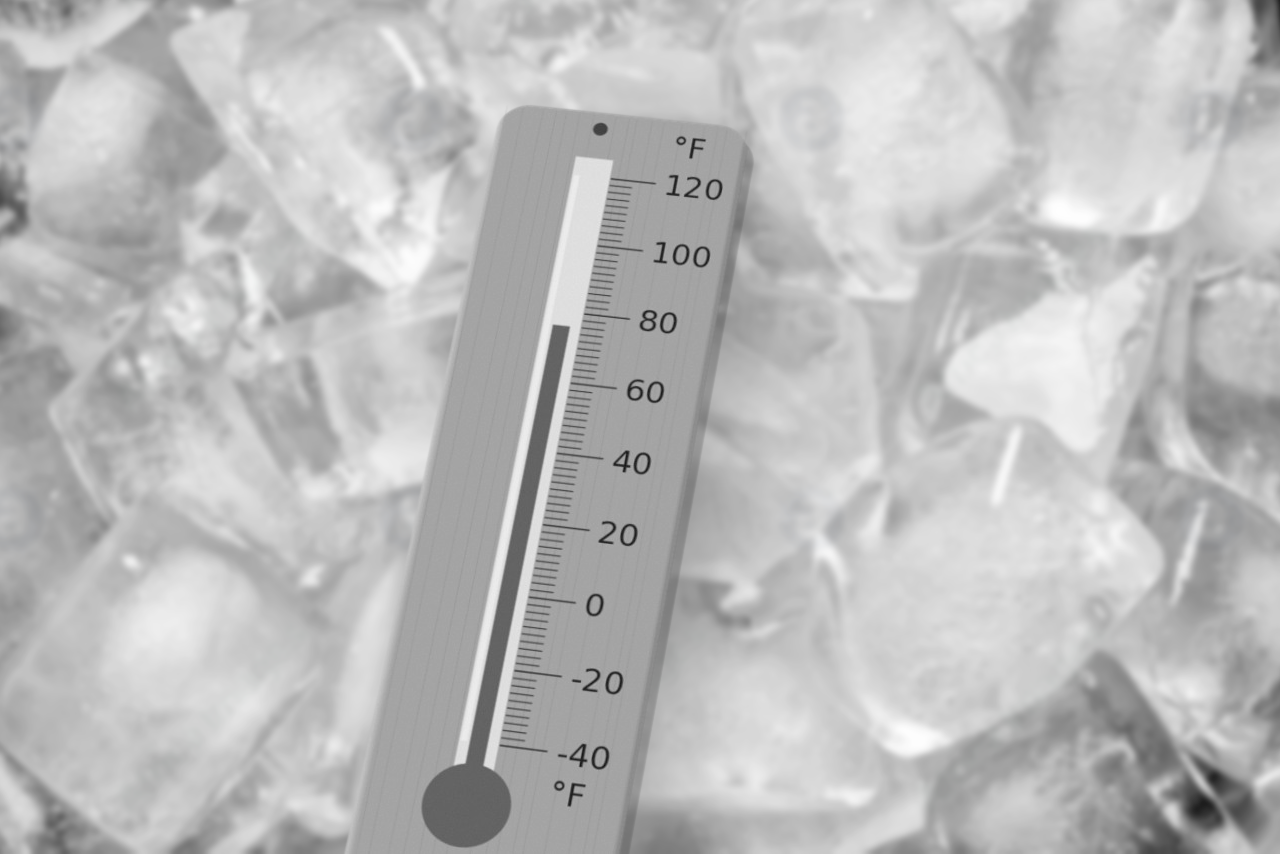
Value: 76 °F
